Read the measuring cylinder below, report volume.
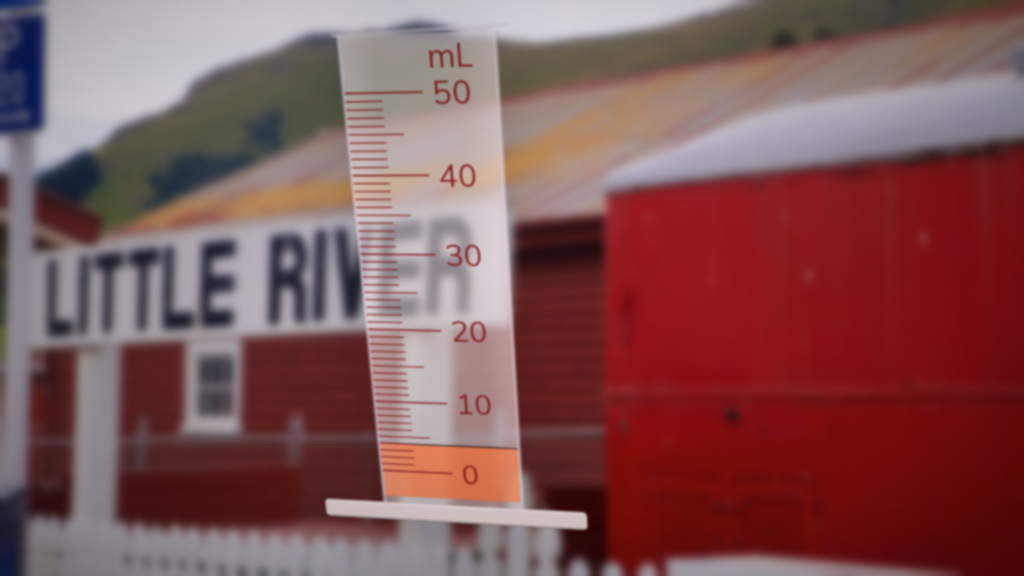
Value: 4 mL
